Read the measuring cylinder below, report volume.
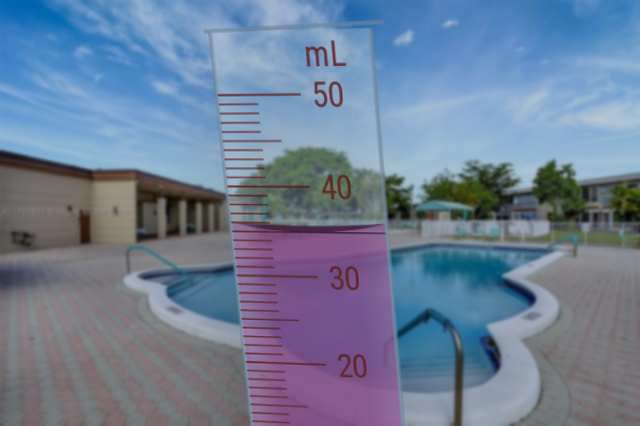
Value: 35 mL
